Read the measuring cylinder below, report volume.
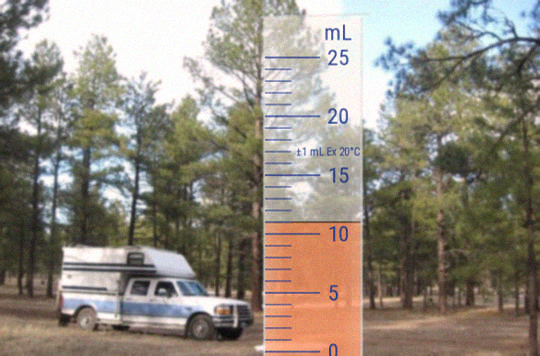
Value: 11 mL
